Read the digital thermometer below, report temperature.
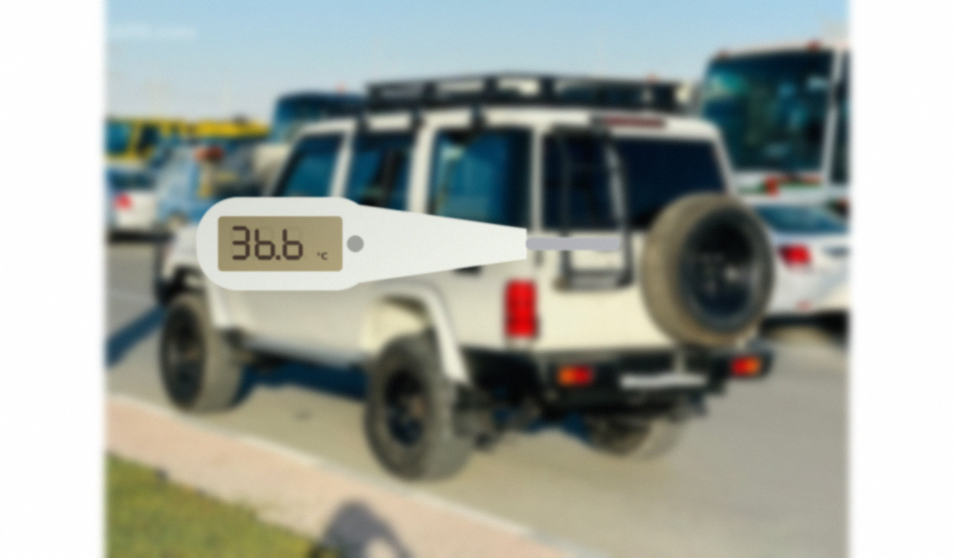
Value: 36.6 °C
